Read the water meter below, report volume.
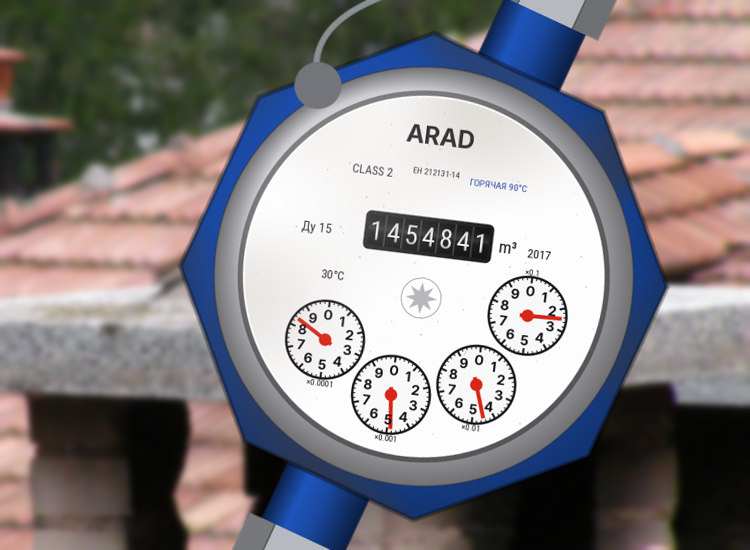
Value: 1454841.2448 m³
